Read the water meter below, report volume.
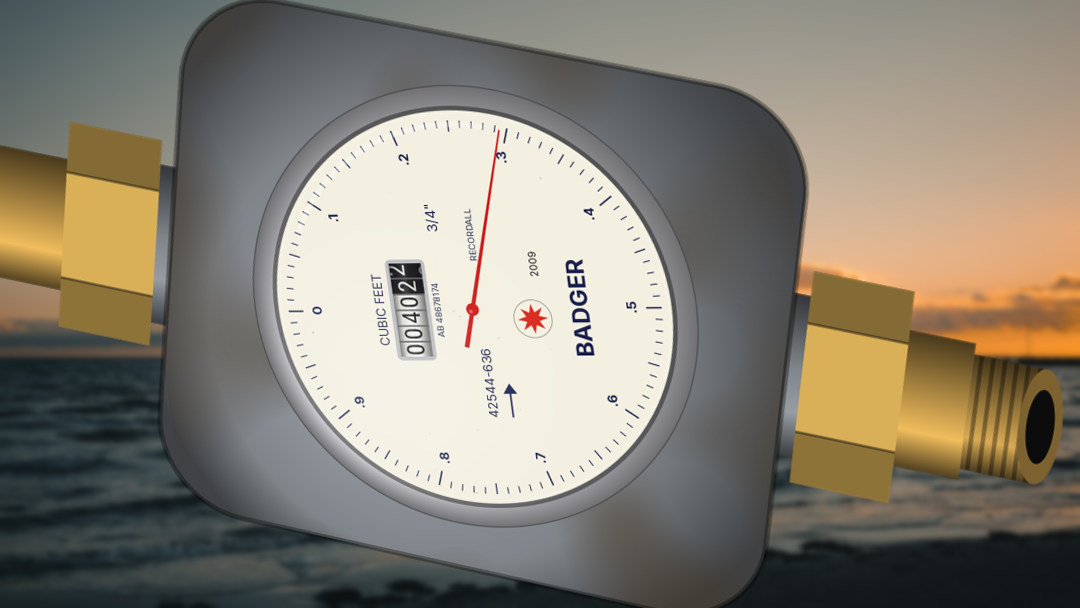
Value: 4022.29 ft³
